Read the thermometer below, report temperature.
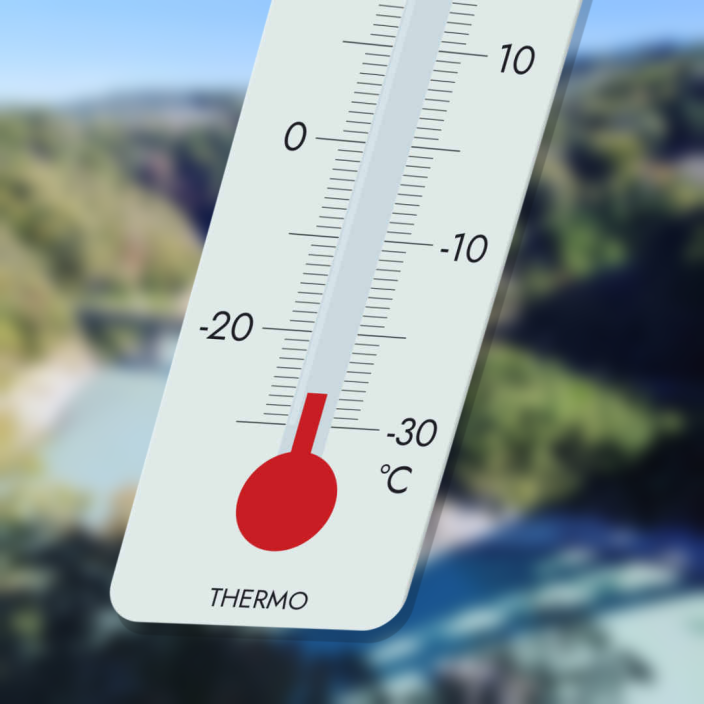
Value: -26.5 °C
